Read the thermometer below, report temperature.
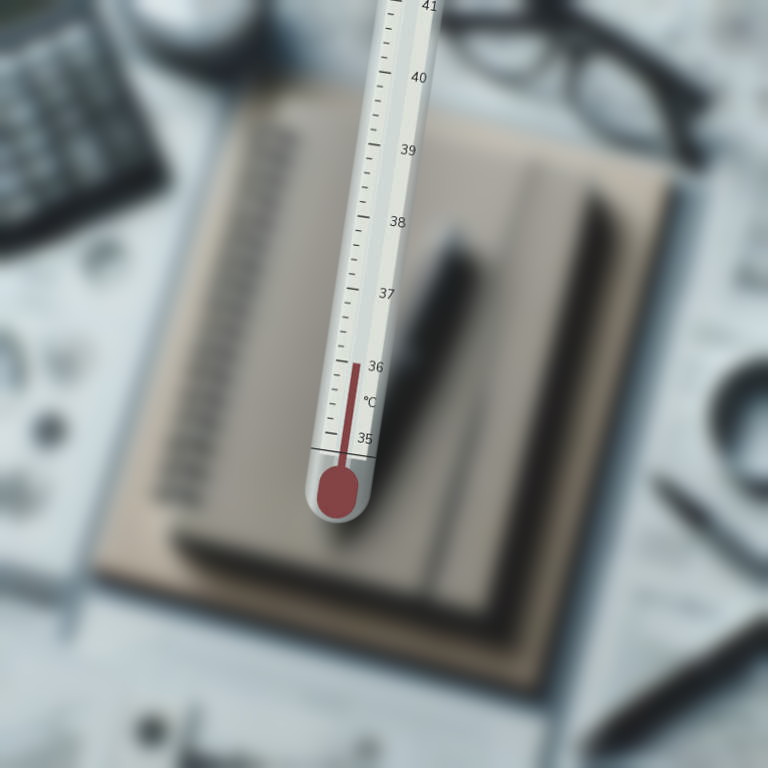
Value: 36 °C
